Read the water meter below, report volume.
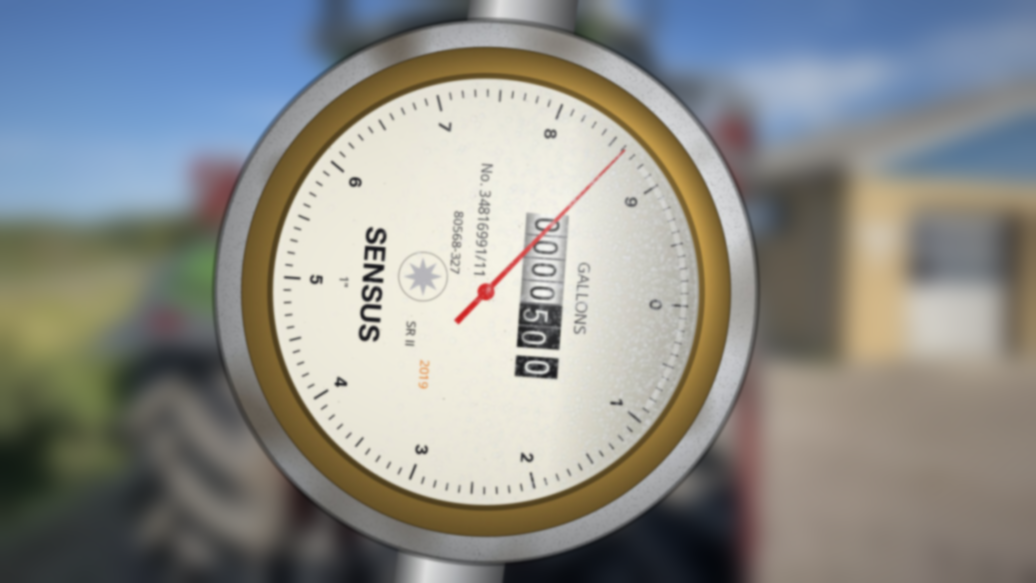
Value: 498.6 gal
